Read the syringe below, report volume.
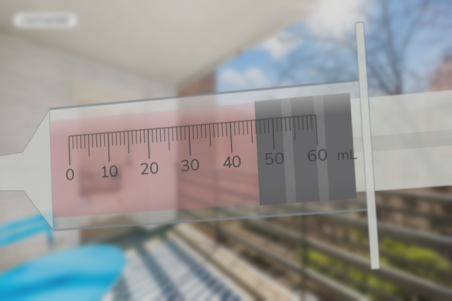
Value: 46 mL
